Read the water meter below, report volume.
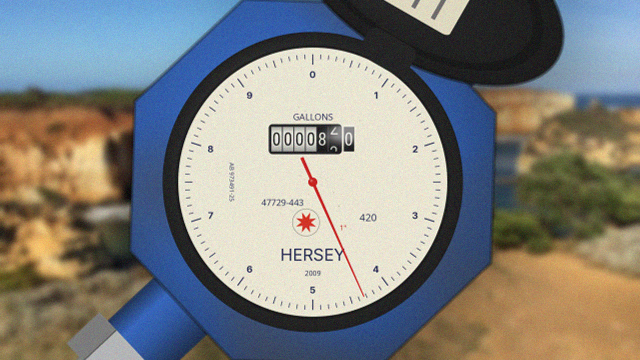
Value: 824.3 gal
